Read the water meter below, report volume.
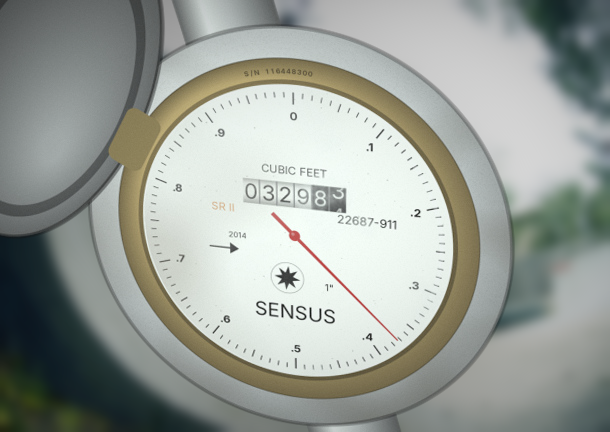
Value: 32983.37 ft³
